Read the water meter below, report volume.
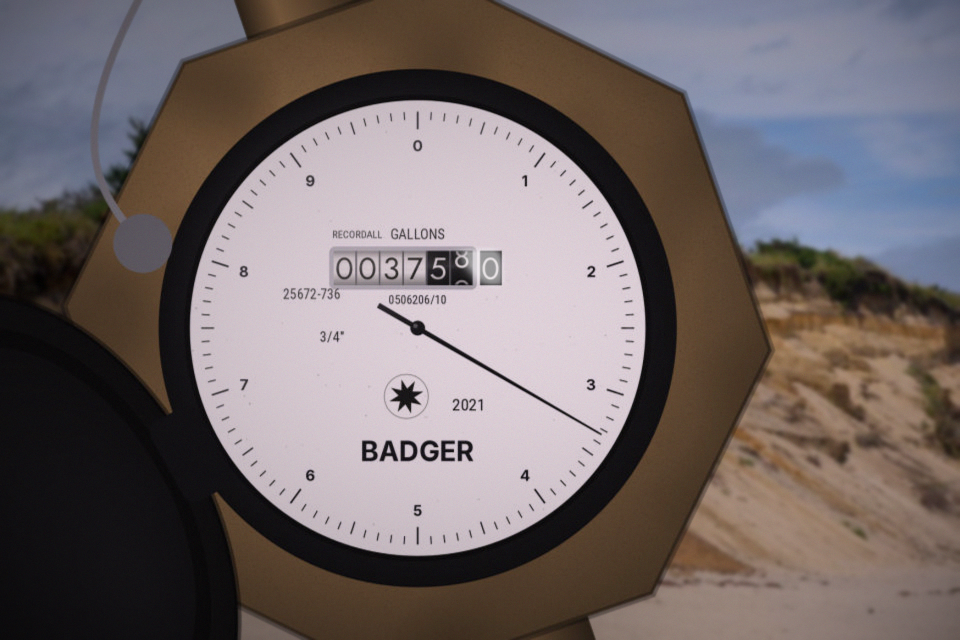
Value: 37583.3 gal
